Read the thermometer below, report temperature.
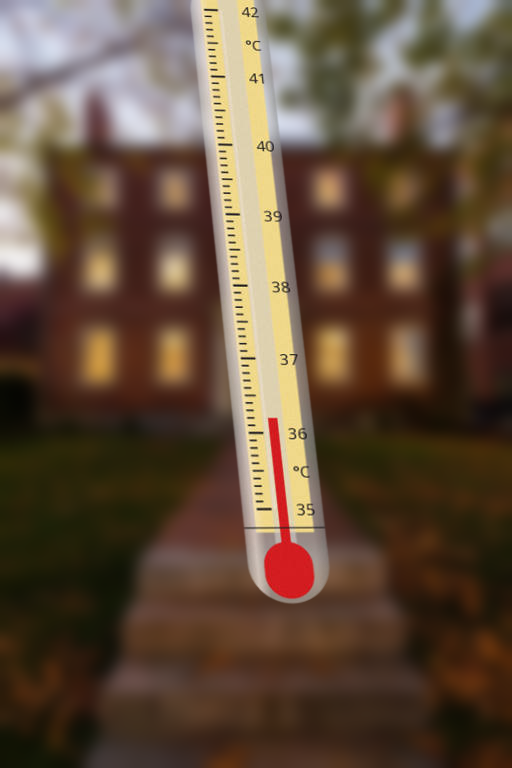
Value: 36.2 °C
